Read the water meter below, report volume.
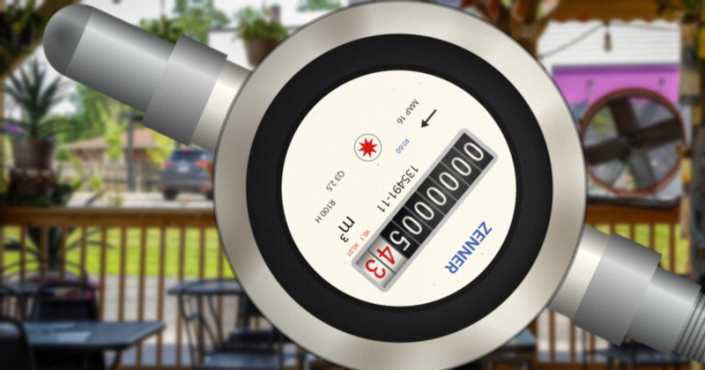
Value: 5.43 m³
